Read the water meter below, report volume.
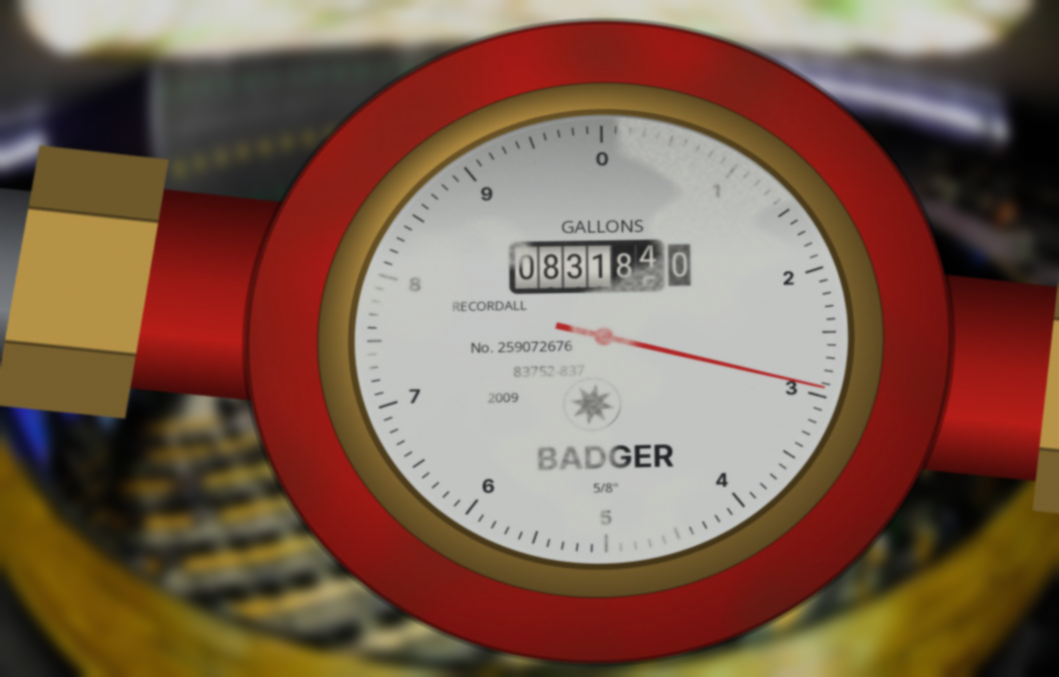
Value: 831842.9 gal
